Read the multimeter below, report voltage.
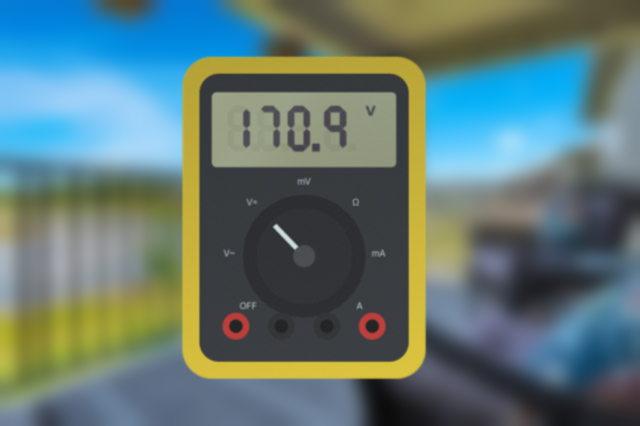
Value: 170.9 V
